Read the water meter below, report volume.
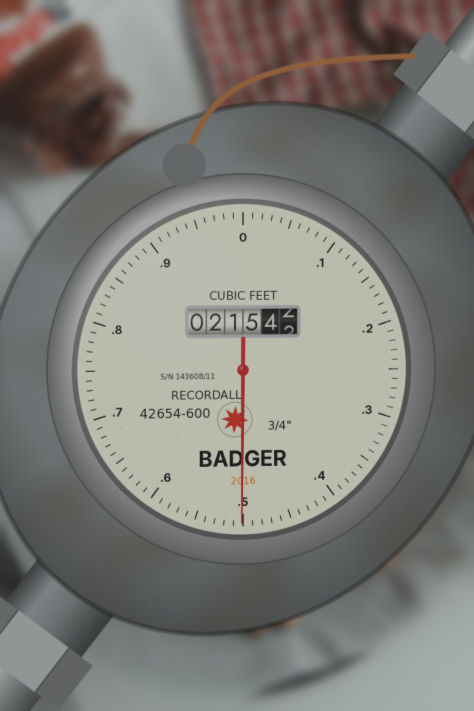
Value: 21542.50 ft³
